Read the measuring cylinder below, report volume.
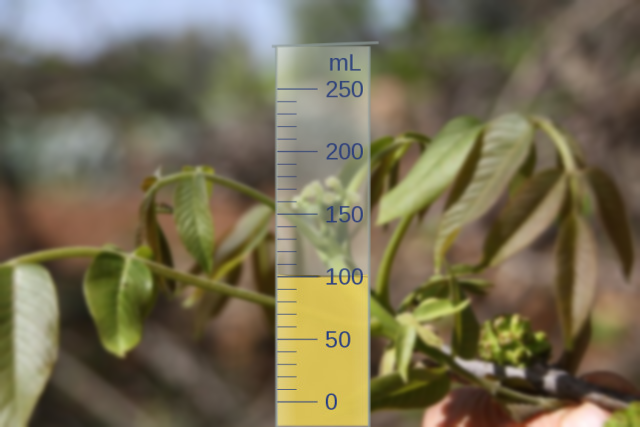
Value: 100 mL
